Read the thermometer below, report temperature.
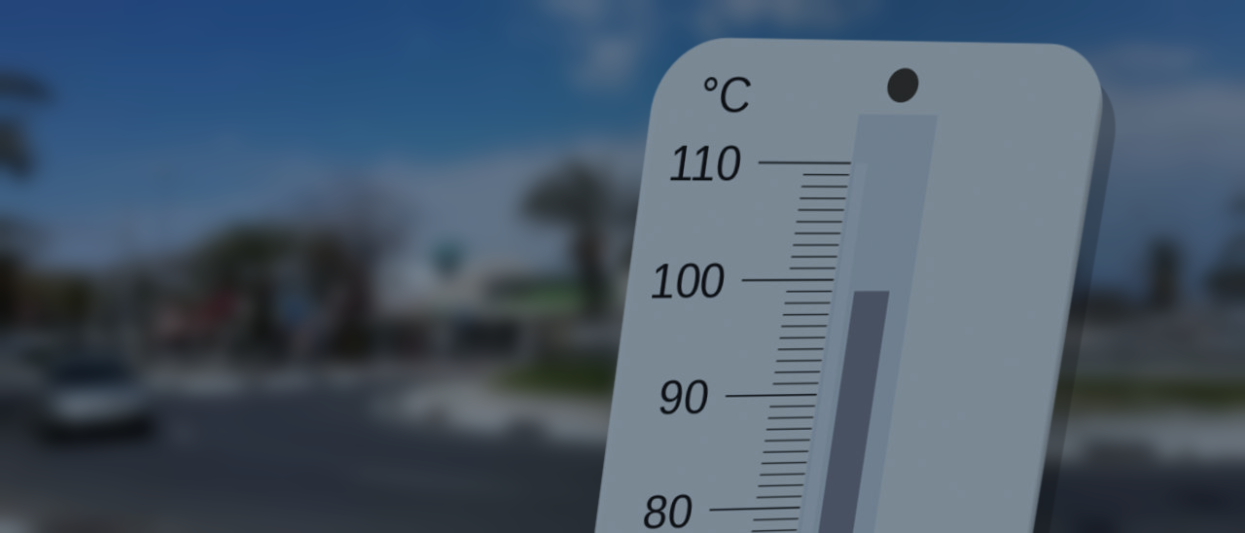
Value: 99 °C
